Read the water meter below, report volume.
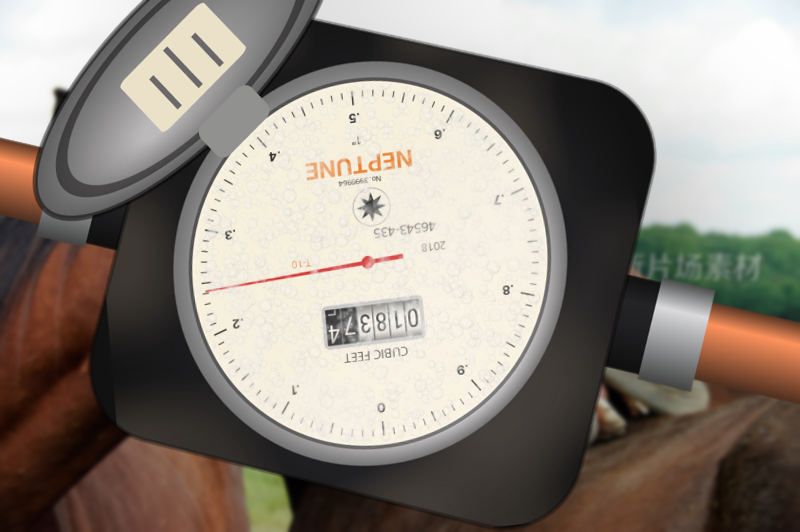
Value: 18374.24 ft³
